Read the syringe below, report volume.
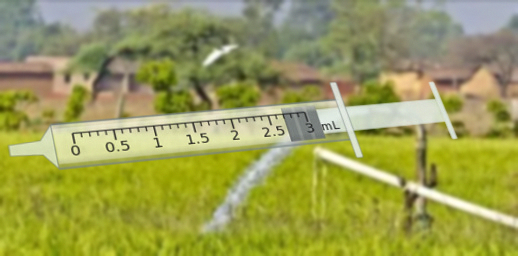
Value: 2.7 mL
